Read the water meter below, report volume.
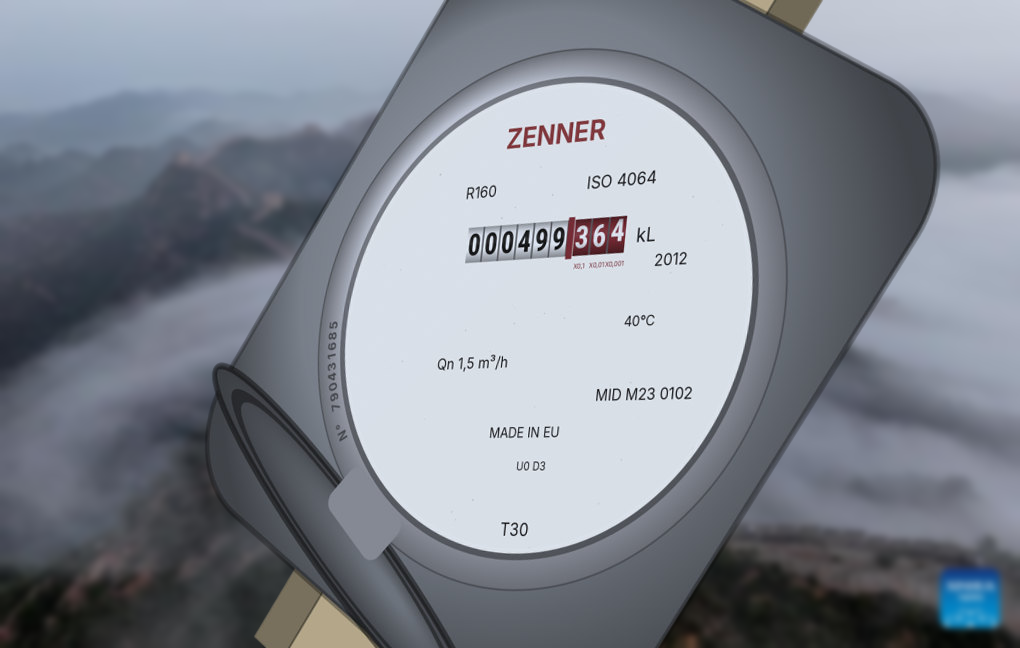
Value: 499.364 kL
